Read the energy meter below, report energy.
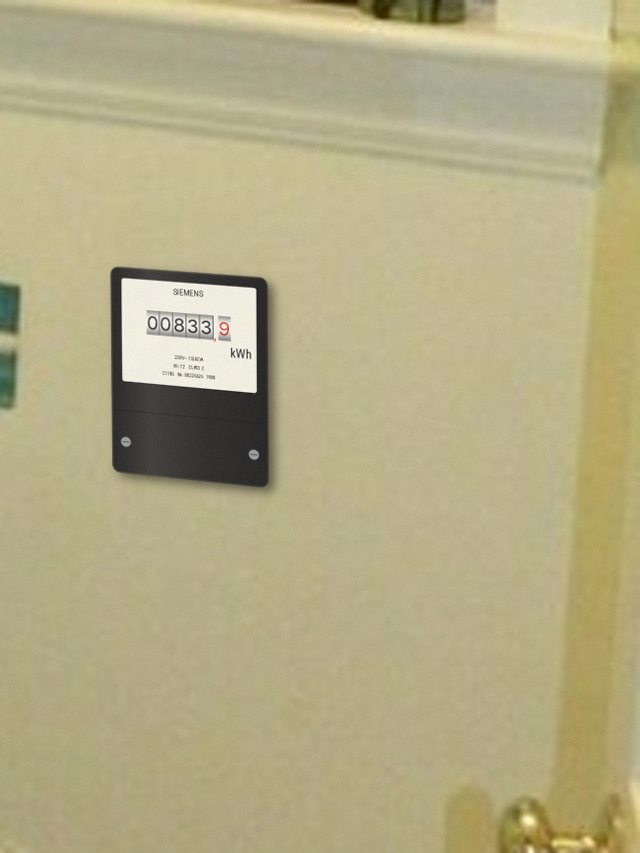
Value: 833.9 kWh
